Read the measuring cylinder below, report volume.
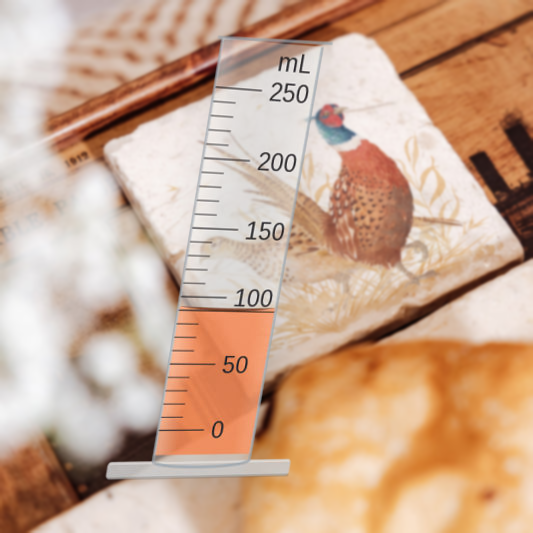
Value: 90 mL
